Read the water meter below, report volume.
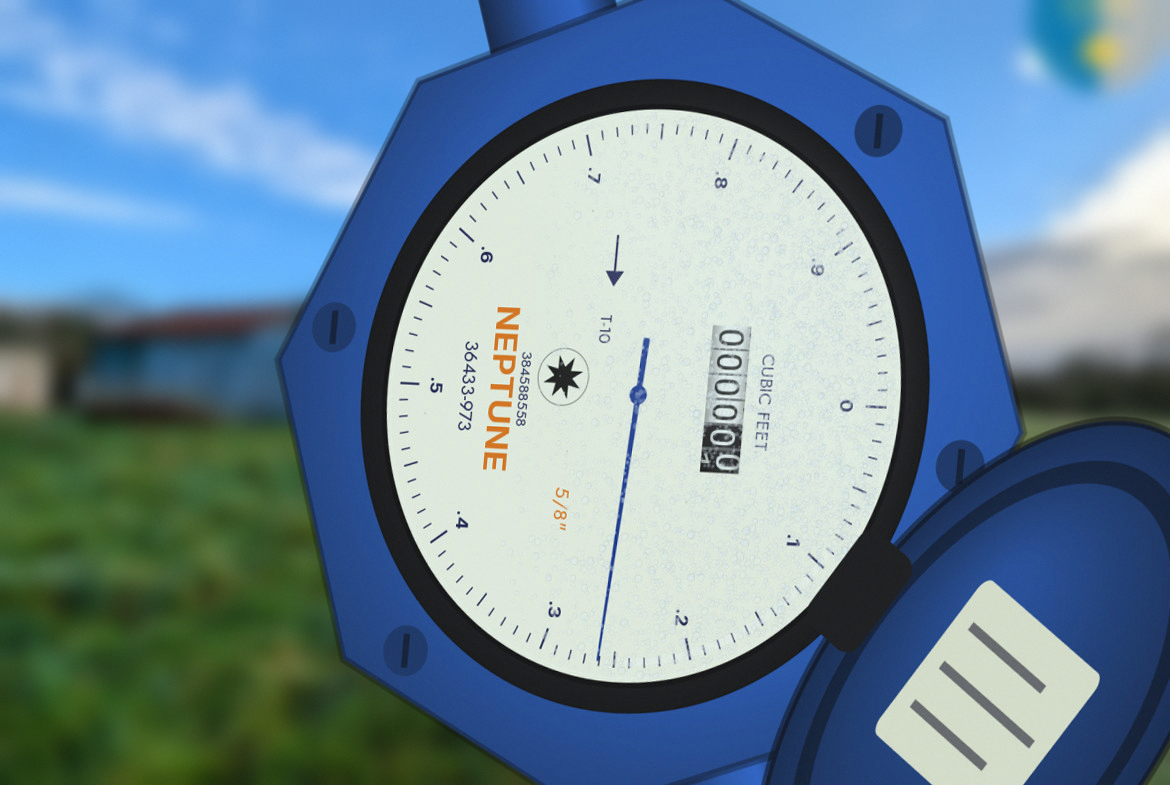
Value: 0.26 ft³
